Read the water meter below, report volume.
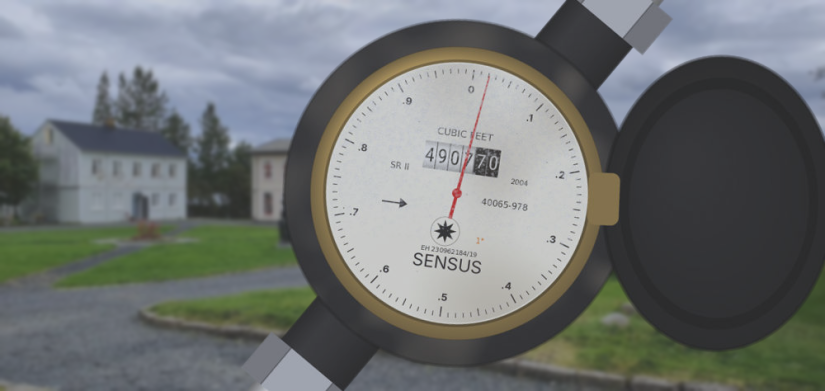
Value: 490770.02 ft³
